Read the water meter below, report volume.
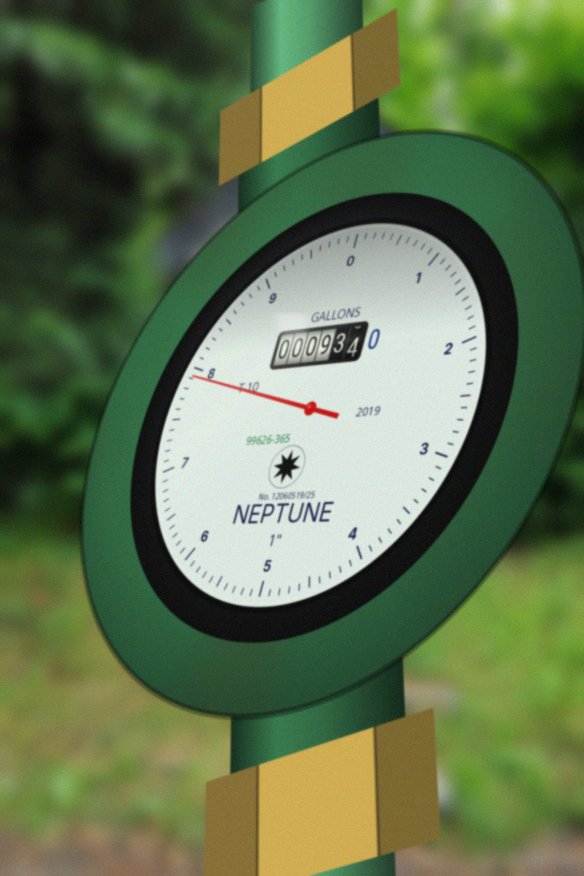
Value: 9337.9 gal
